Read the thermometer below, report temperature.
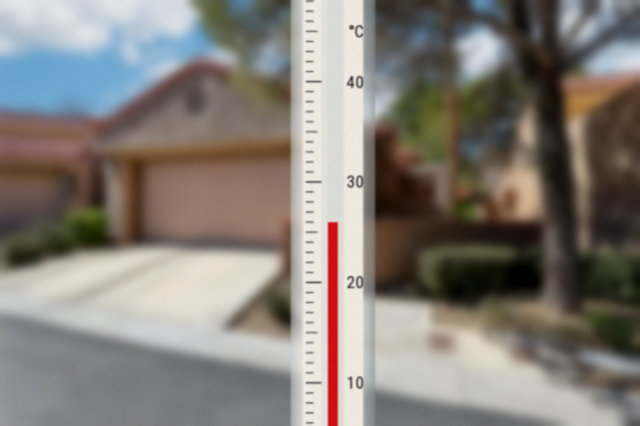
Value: 26 °C
